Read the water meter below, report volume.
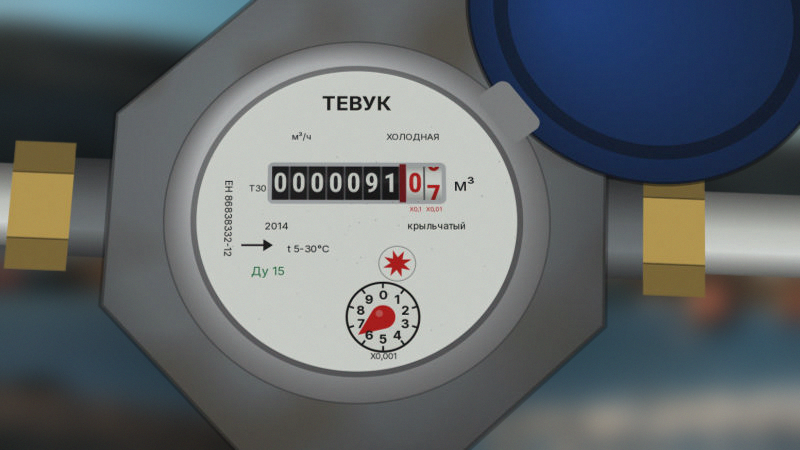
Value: 91.066 m³
